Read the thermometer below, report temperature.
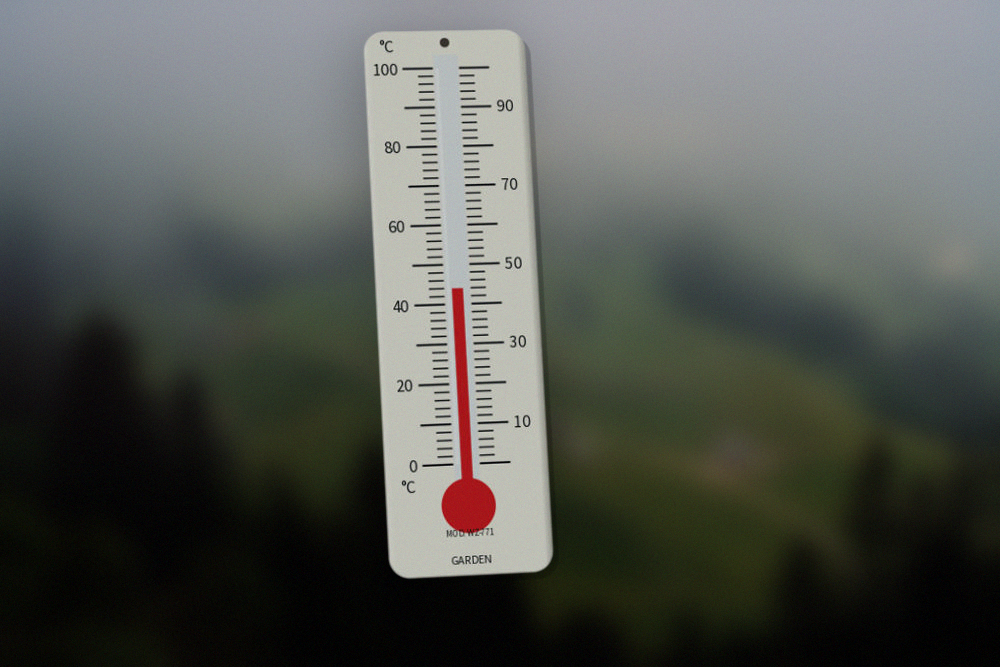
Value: 44 °C
